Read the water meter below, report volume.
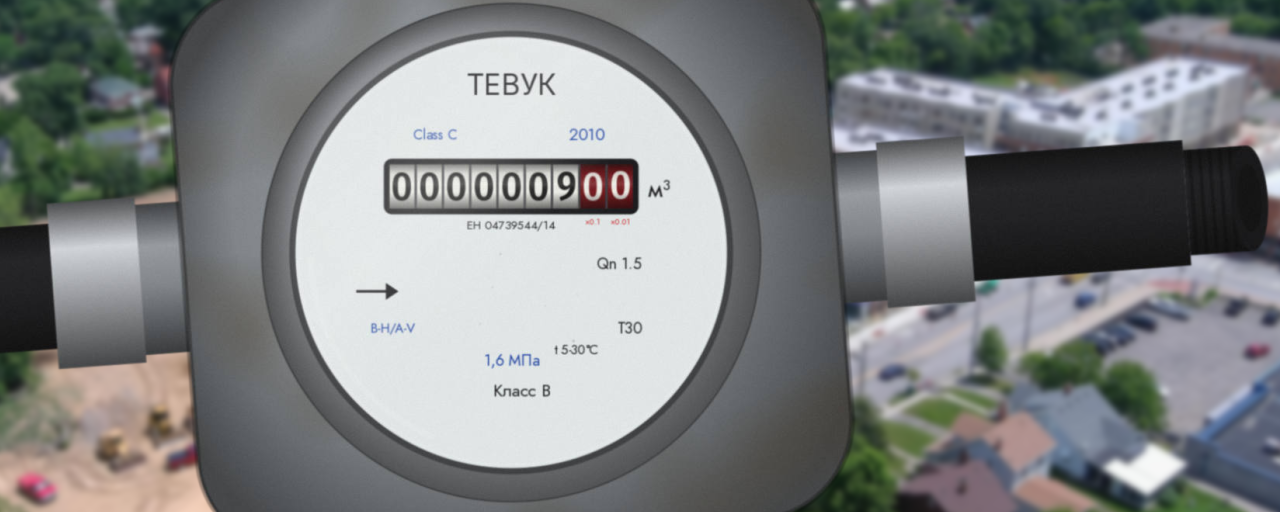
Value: 9.00 m³
